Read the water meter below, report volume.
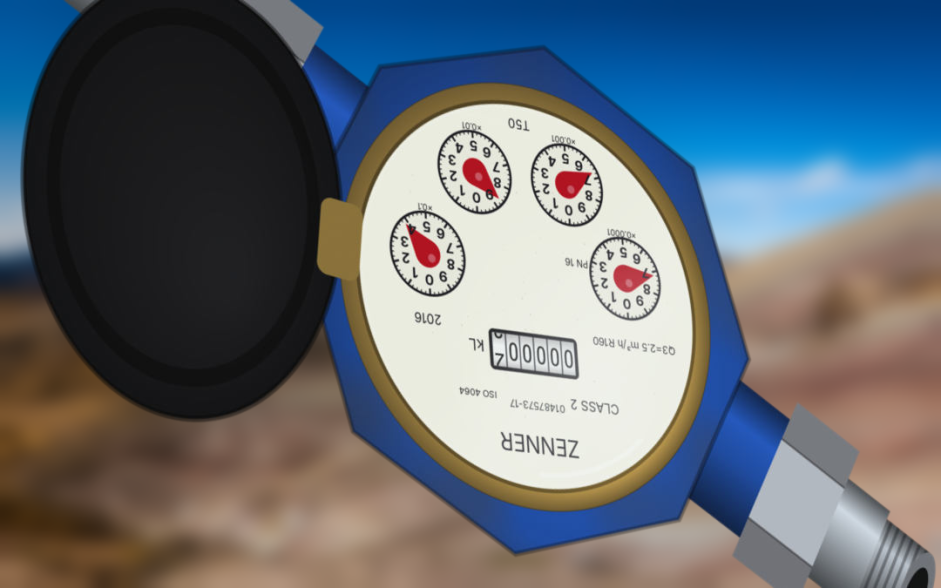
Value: 2.3867 kL
